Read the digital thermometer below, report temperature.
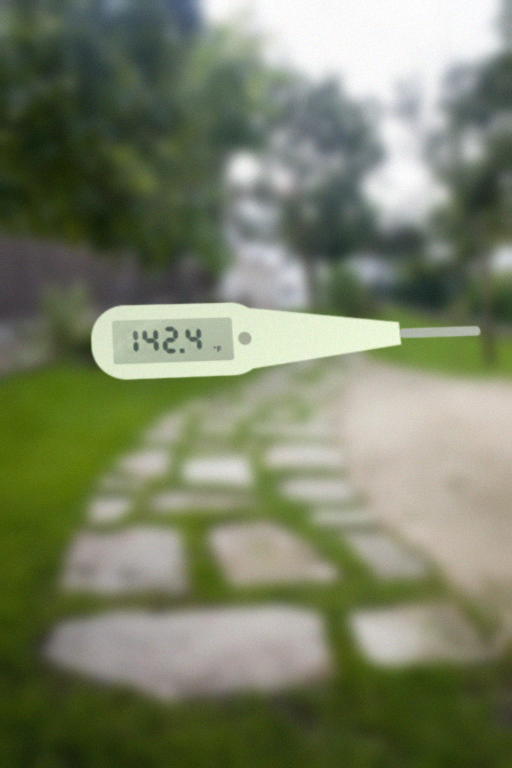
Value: 142.4 °F
